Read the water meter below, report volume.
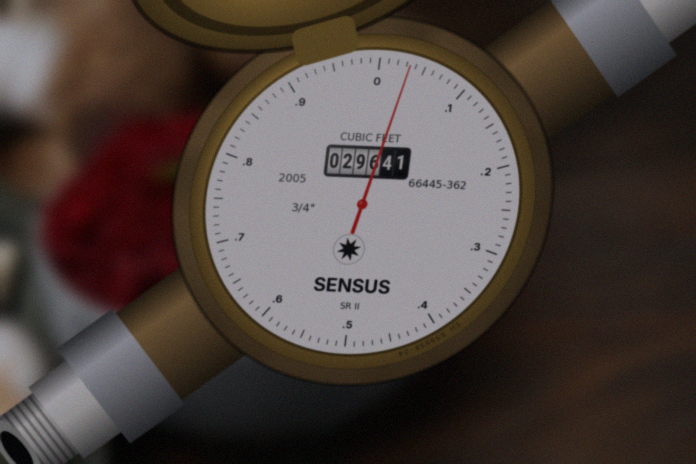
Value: 29641.03 ft³
